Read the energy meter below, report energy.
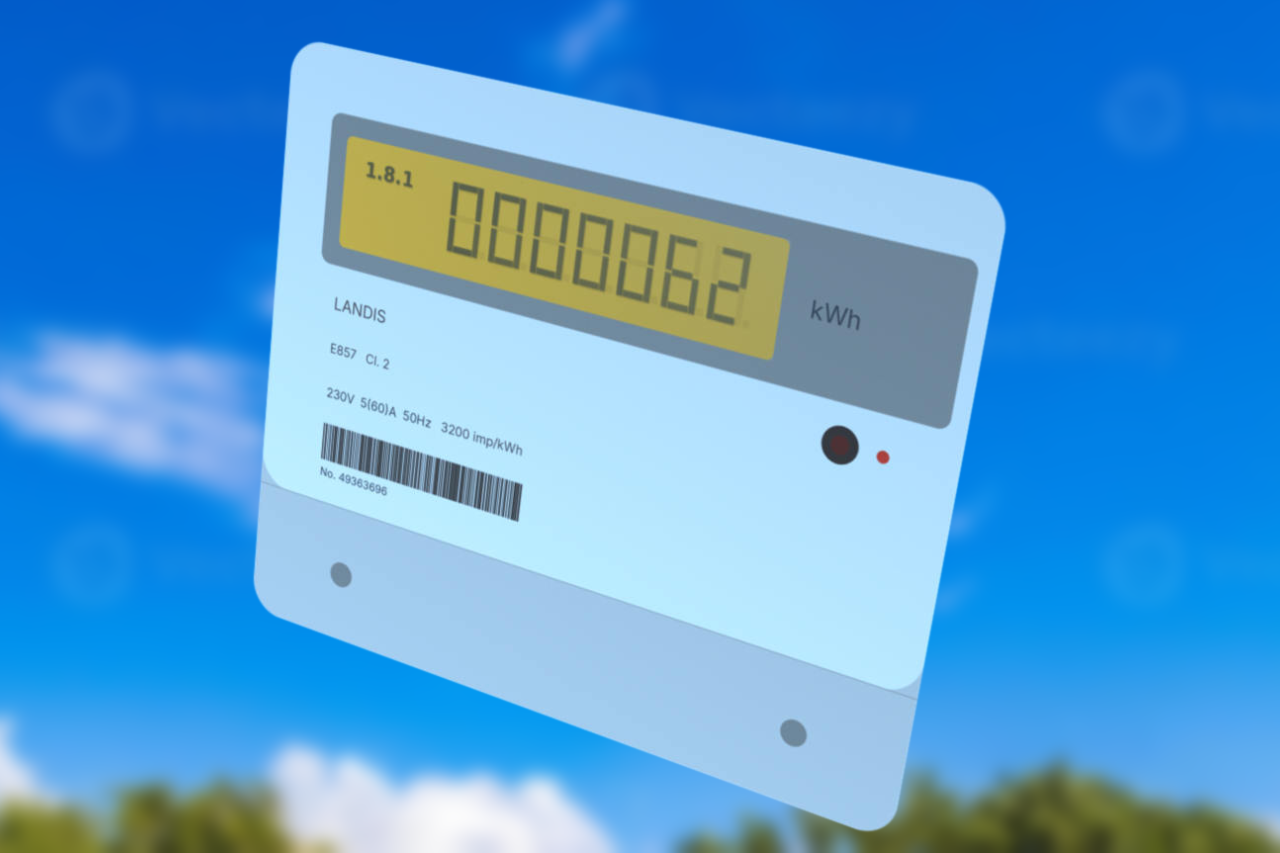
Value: 62 kWh
